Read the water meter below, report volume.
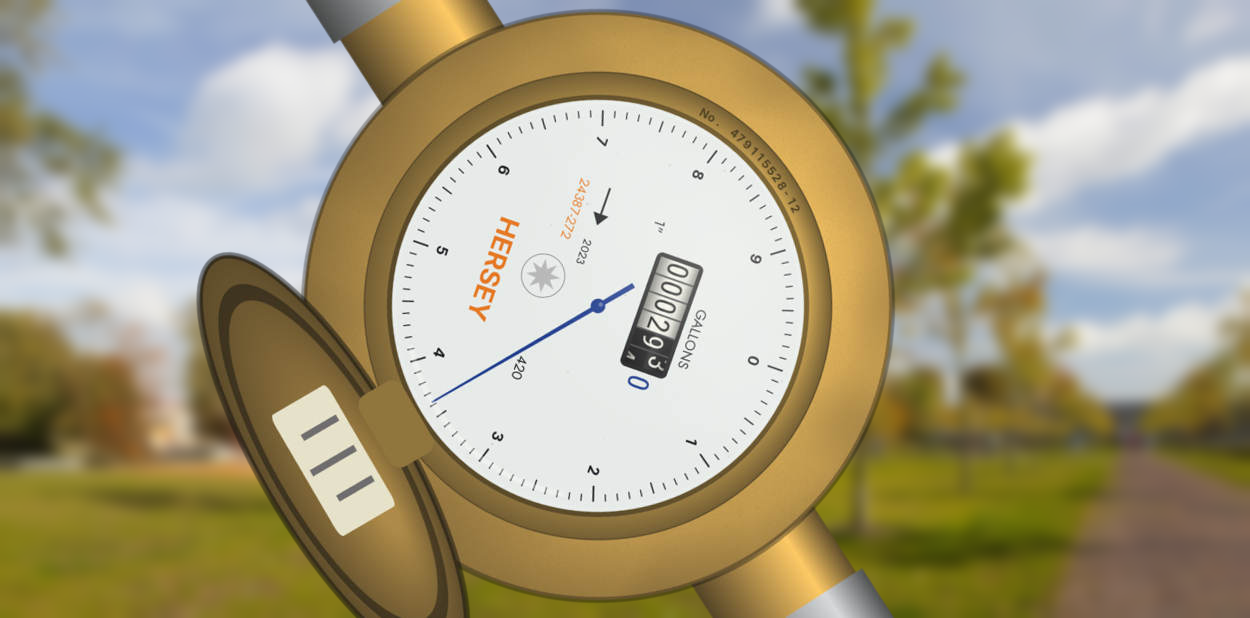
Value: 2933.6 gal
